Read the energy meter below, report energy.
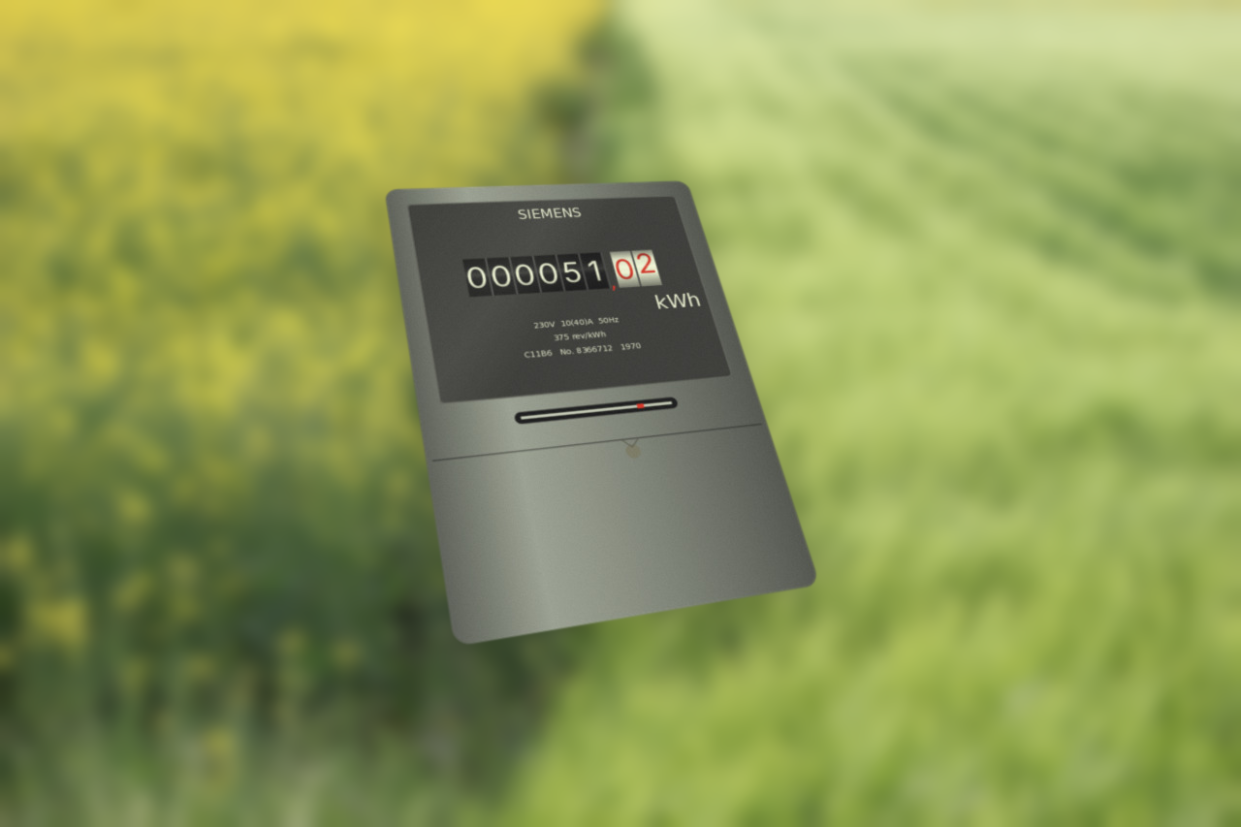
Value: 51.02 kWh
